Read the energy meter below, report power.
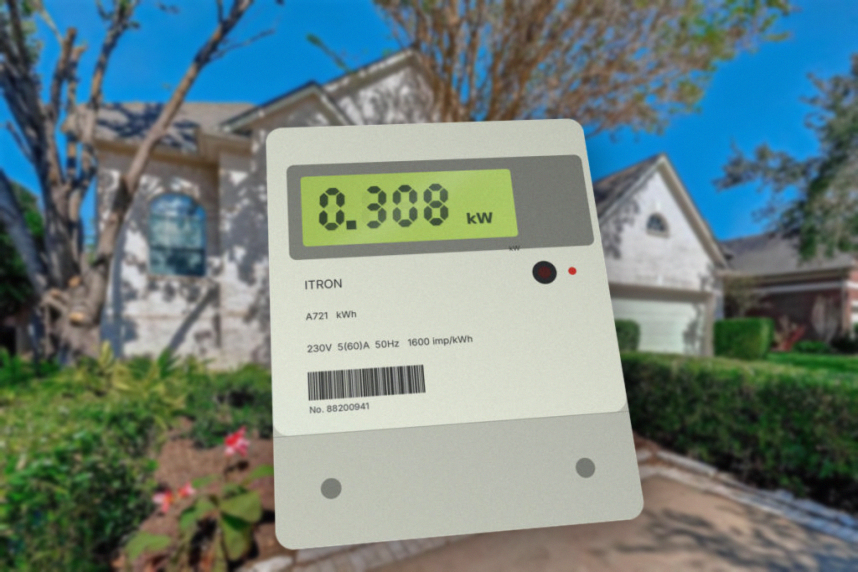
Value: 0.308 kW
